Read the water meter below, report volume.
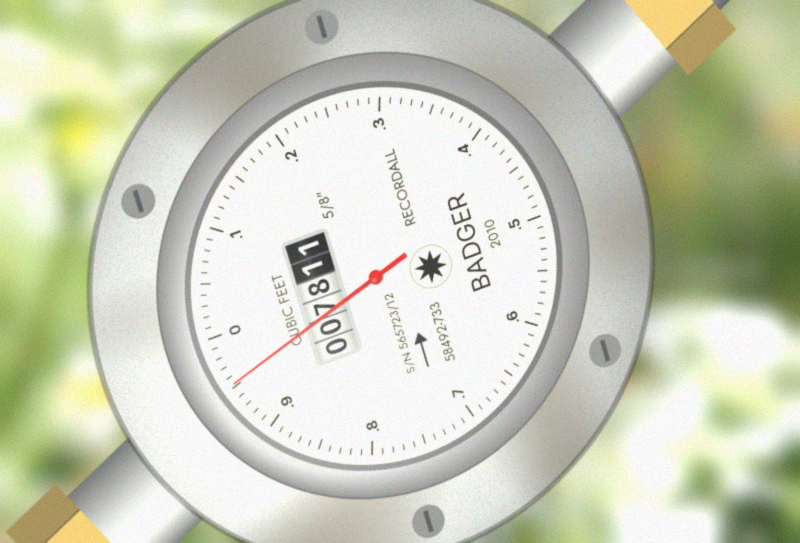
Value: 7810.95 ft³
